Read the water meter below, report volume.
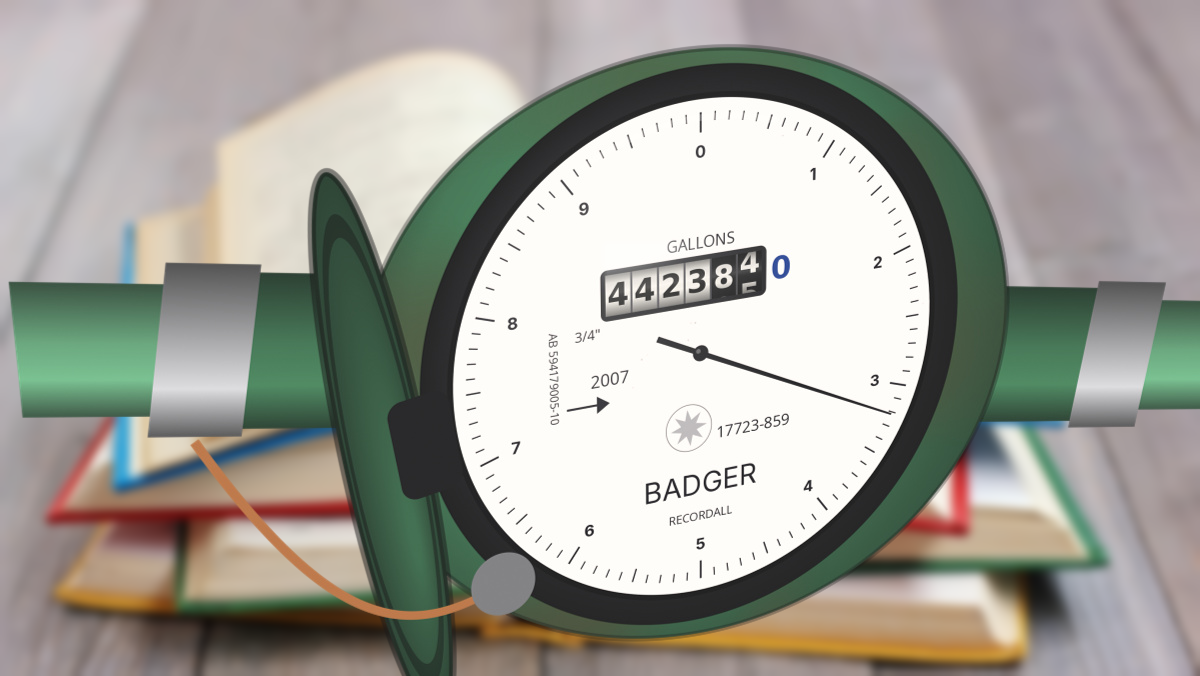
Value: 4423843.2 gal
